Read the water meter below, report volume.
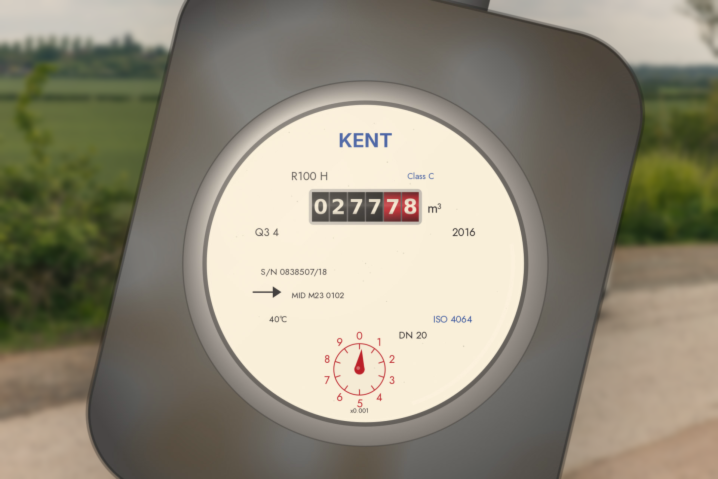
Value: 277.780 m³
